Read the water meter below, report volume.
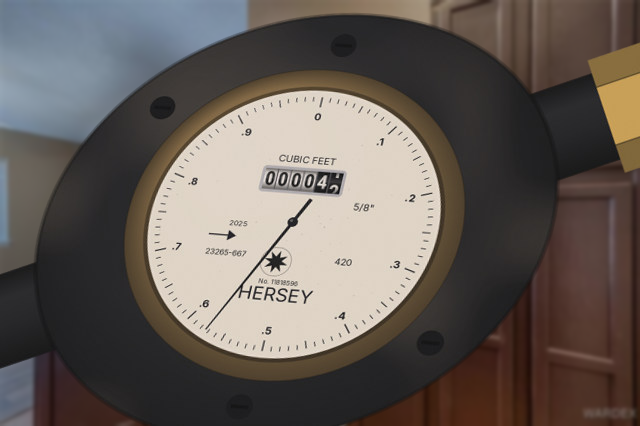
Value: 41.57 ft³
